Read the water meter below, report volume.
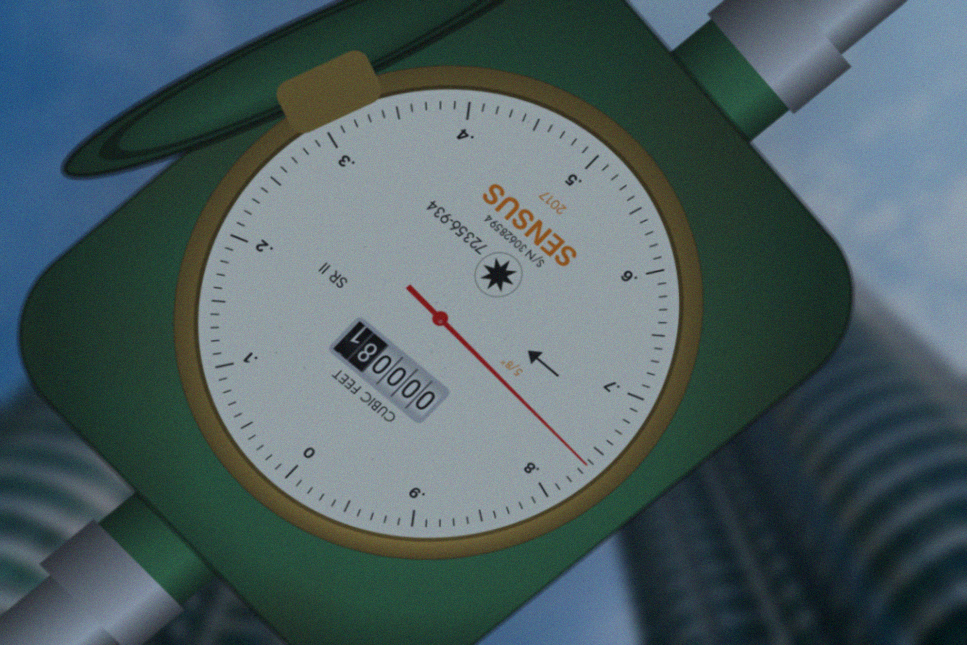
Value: 80.76 ft³
